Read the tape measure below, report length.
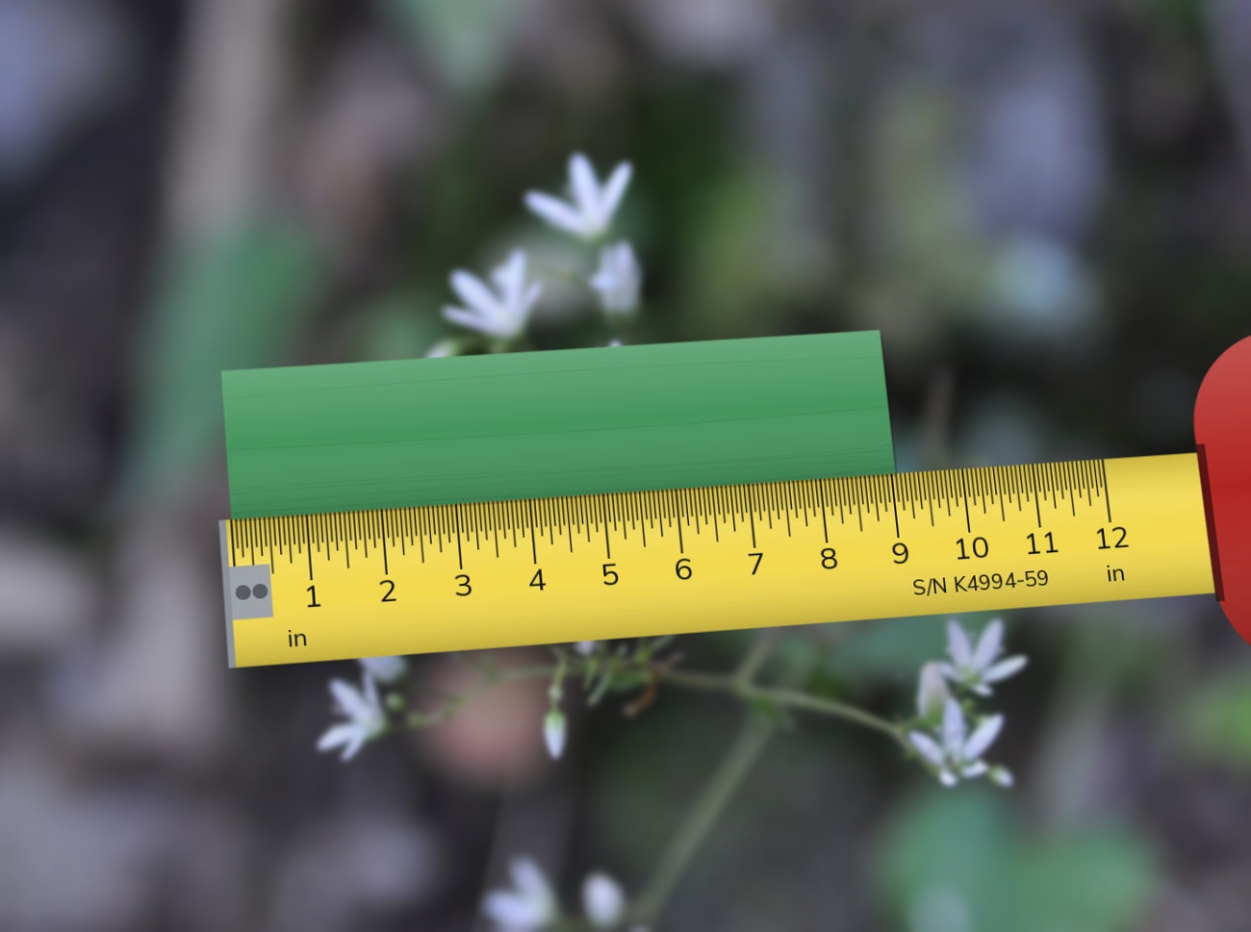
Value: 9.0625 in
